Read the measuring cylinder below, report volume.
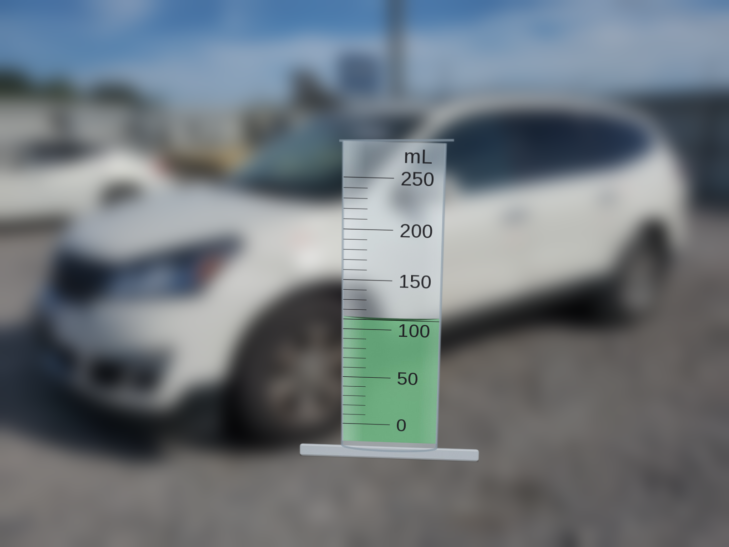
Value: 110 mL
